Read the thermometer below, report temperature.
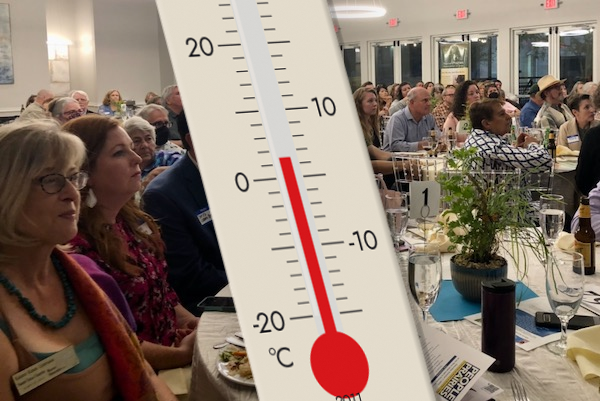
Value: 3 °C
